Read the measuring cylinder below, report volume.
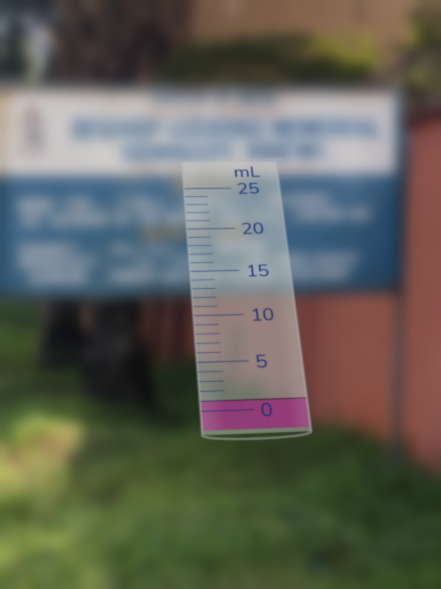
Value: 1 mL
